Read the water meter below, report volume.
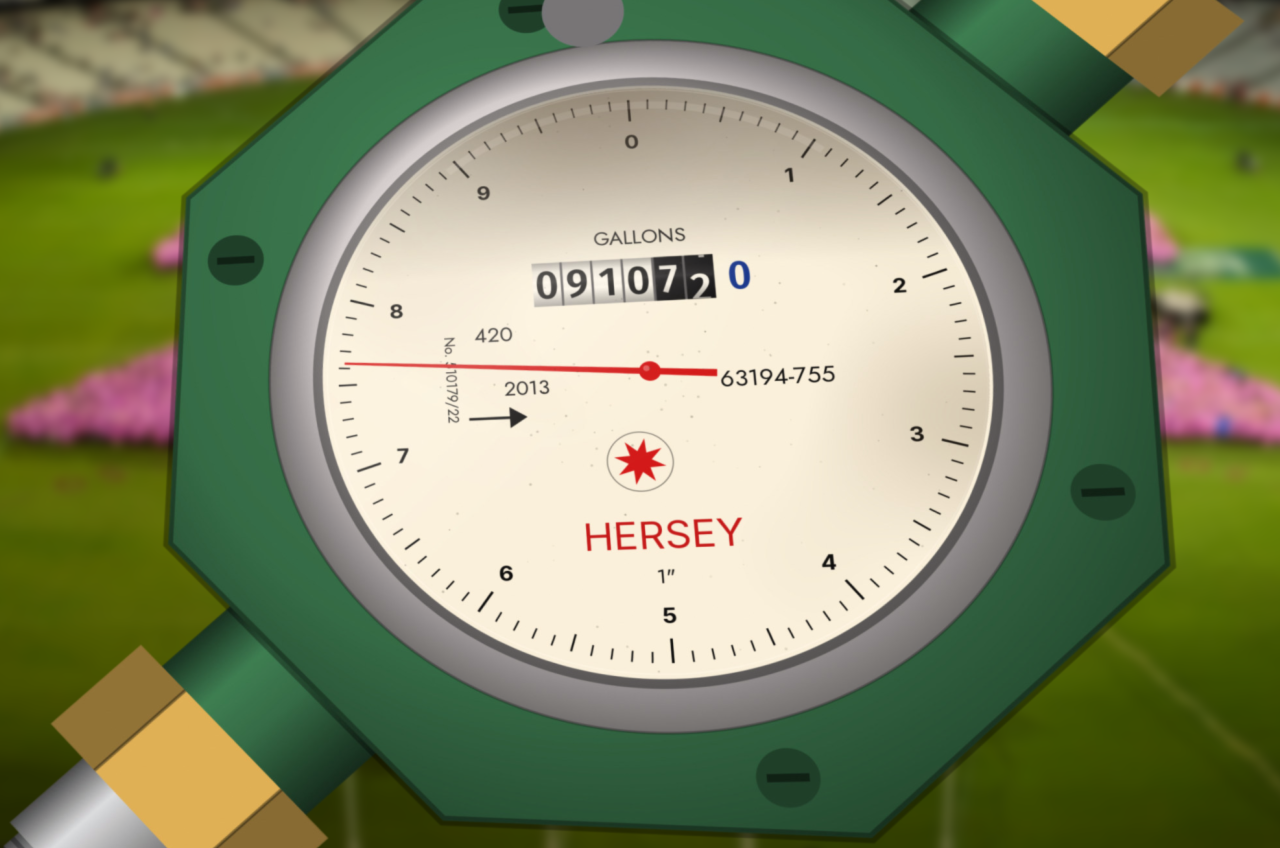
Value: 910717.6 gal
